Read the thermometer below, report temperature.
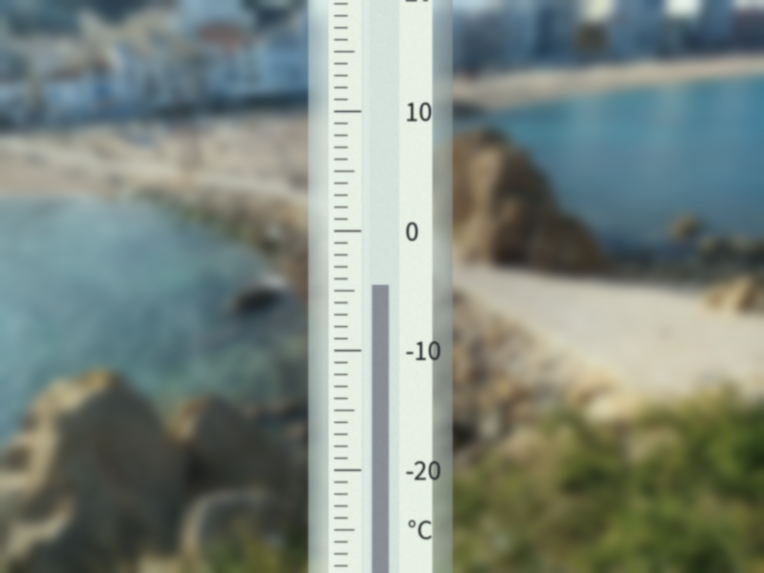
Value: -4.5 °C
